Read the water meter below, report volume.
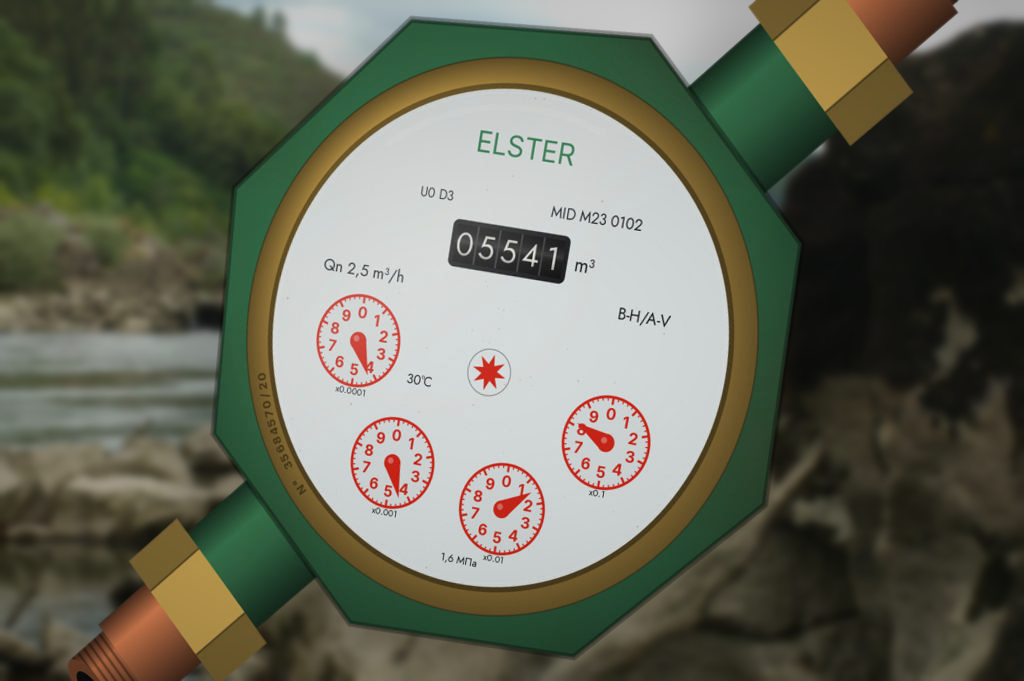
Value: 5541.8144 m³
